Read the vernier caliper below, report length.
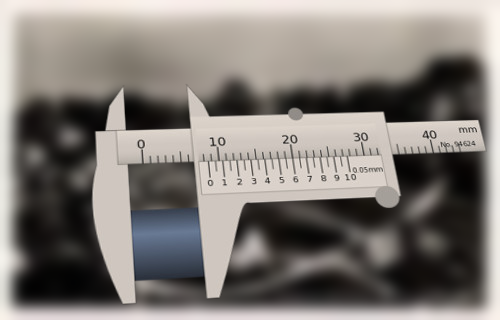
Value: 8.6 mm
